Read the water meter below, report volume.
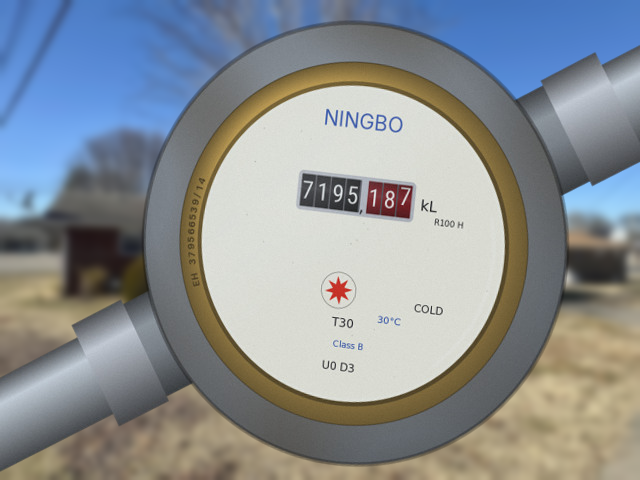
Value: 7195.187 kL
